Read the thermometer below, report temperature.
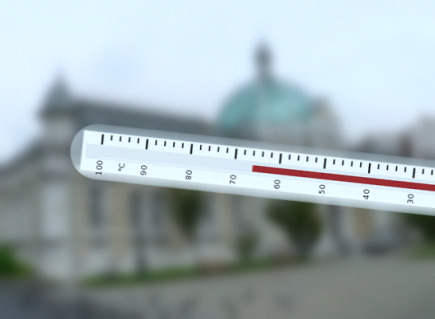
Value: 66 °C
